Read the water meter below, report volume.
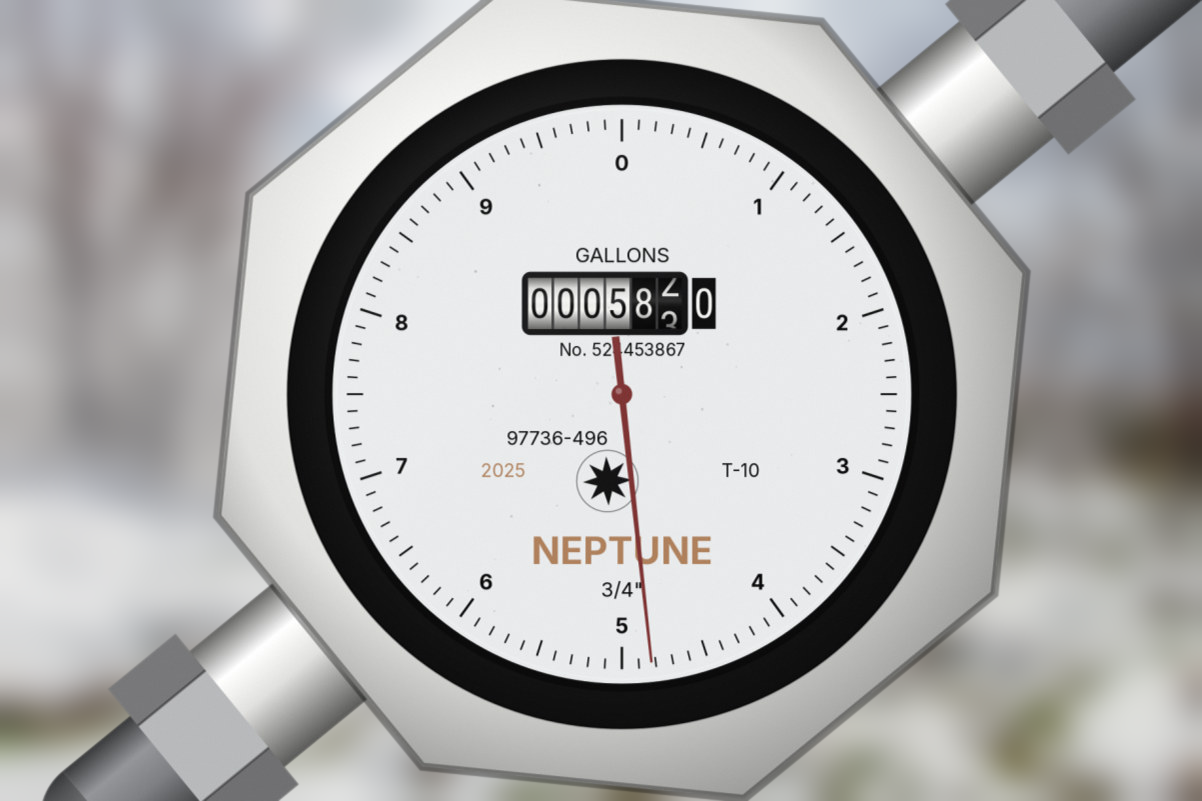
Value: 5824.8 gal
